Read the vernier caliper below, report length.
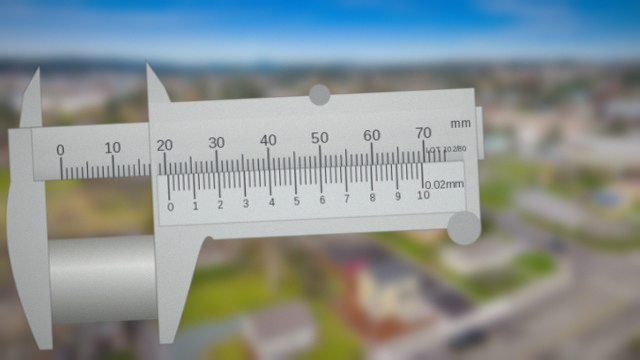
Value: 20.5 mm
